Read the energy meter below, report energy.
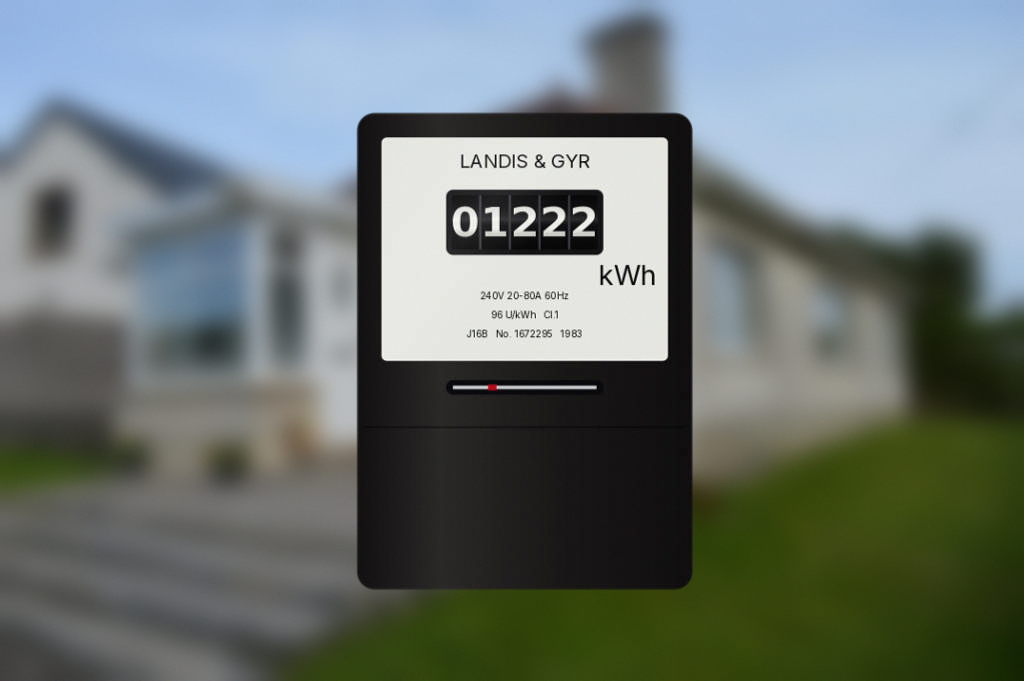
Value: 1222 kWh
